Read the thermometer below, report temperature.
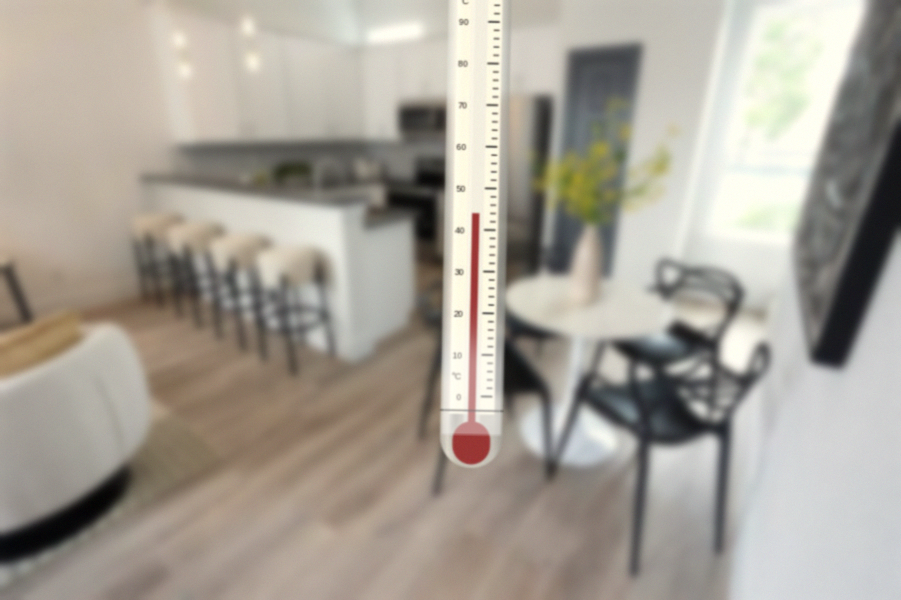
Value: 44 °C
